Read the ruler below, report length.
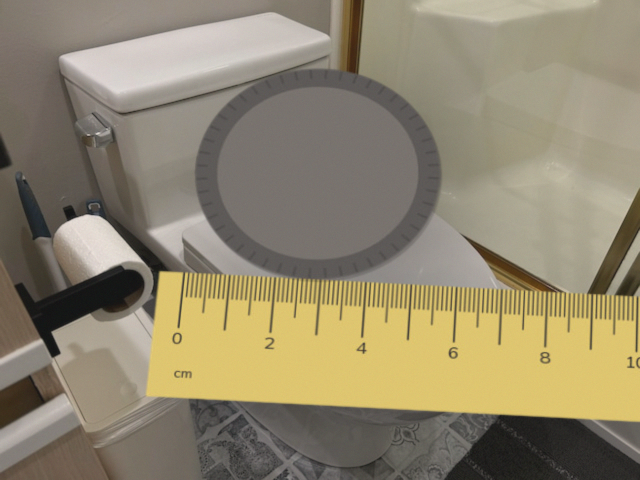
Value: 5.5 cm
